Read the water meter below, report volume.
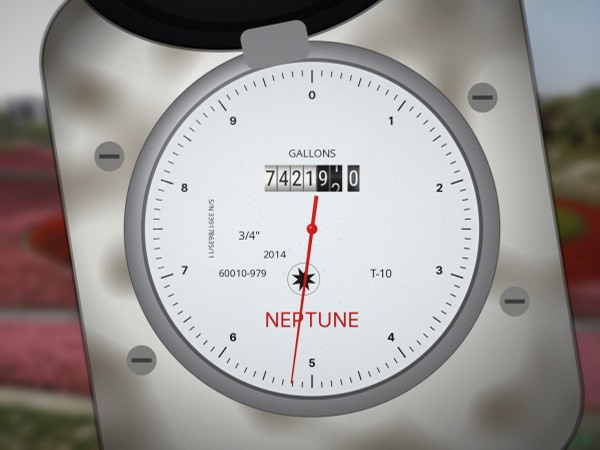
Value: 7421915.2 gal
